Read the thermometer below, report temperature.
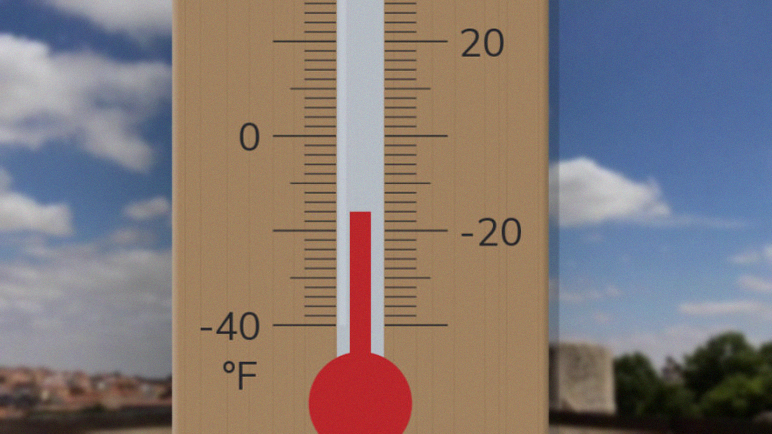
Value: -16 °F
